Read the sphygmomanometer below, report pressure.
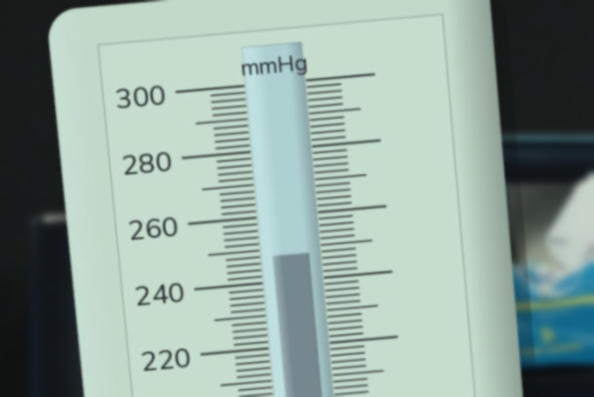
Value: 248 mmHg
